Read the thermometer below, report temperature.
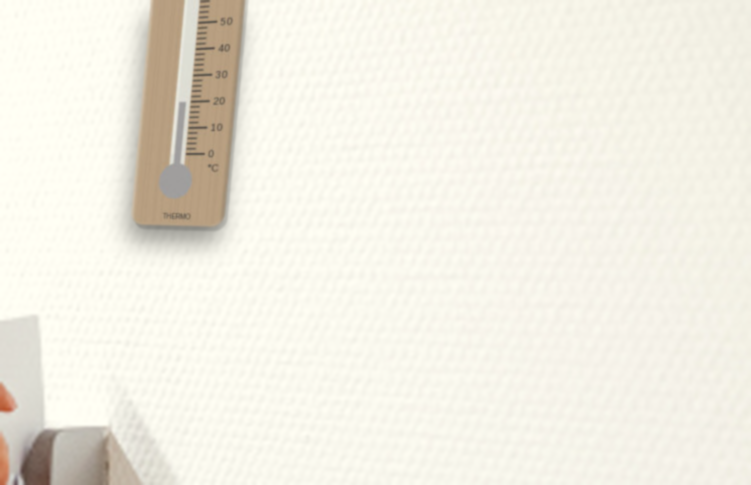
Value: 20 °C
